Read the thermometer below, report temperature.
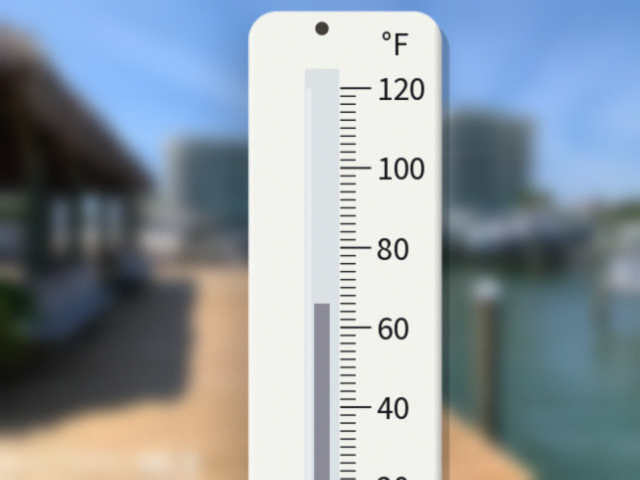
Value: 66 °F
